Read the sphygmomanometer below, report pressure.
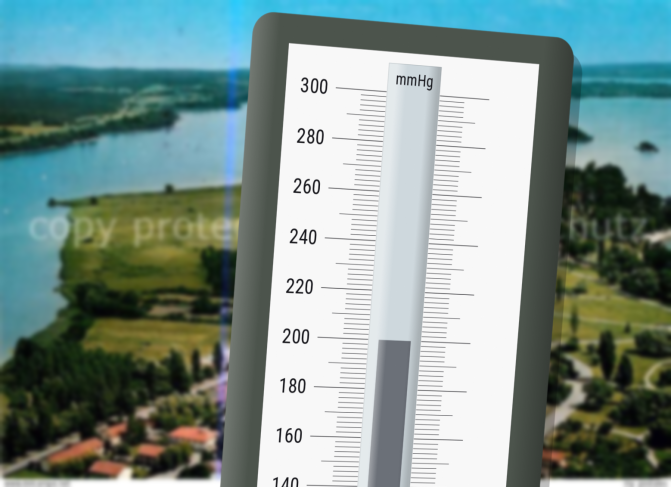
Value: 200 mmHg
